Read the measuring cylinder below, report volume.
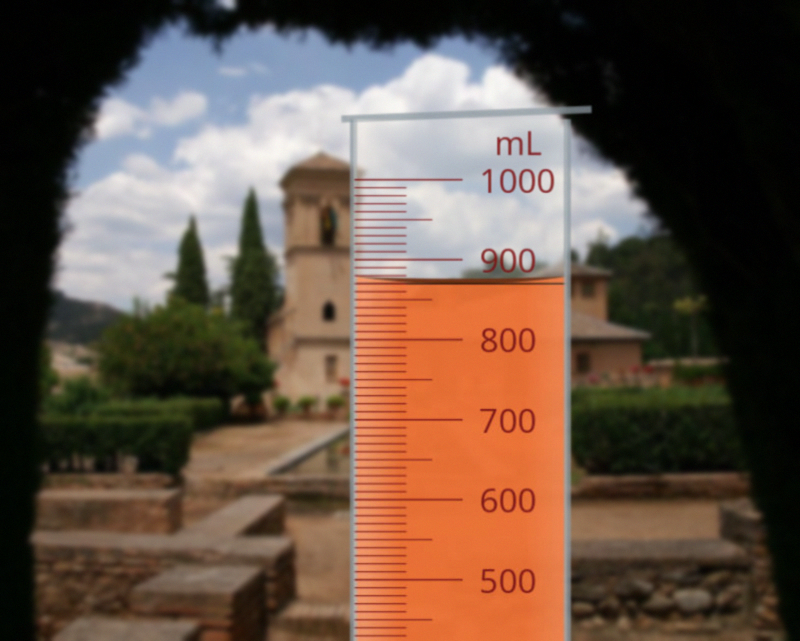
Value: 870 mL
